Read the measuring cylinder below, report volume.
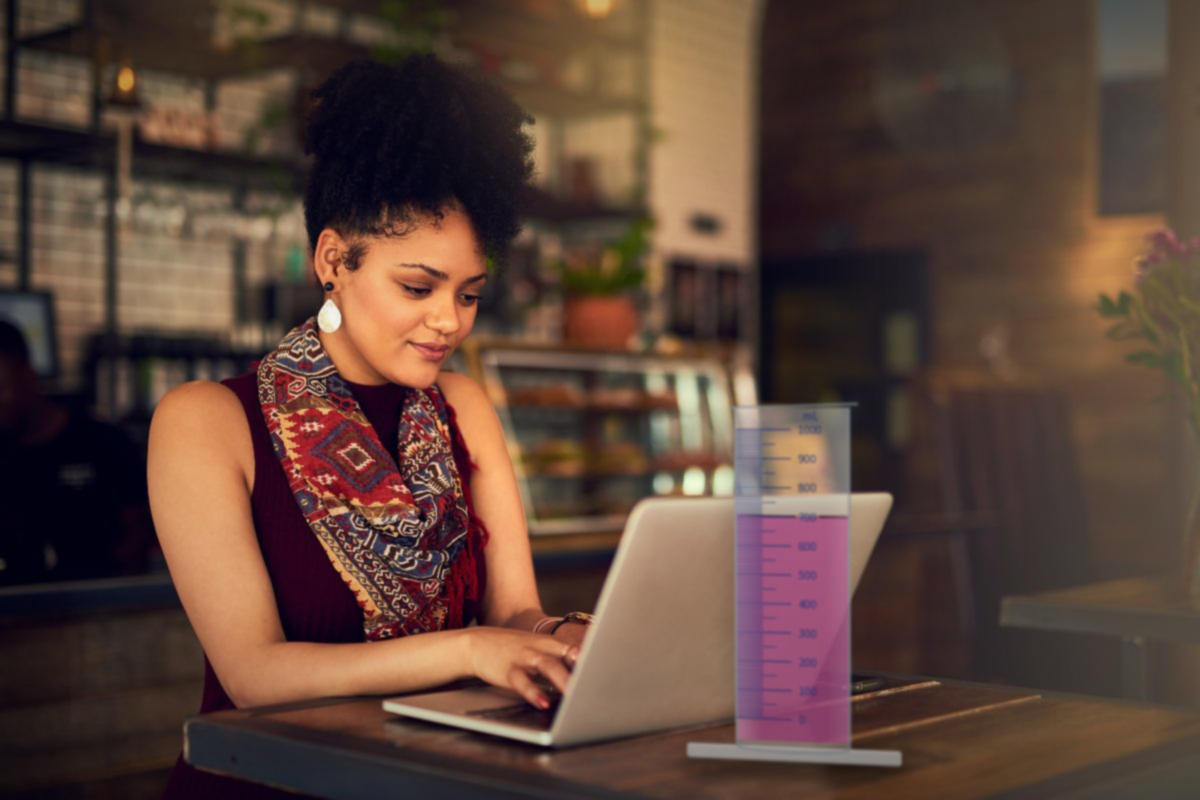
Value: 700 mL
